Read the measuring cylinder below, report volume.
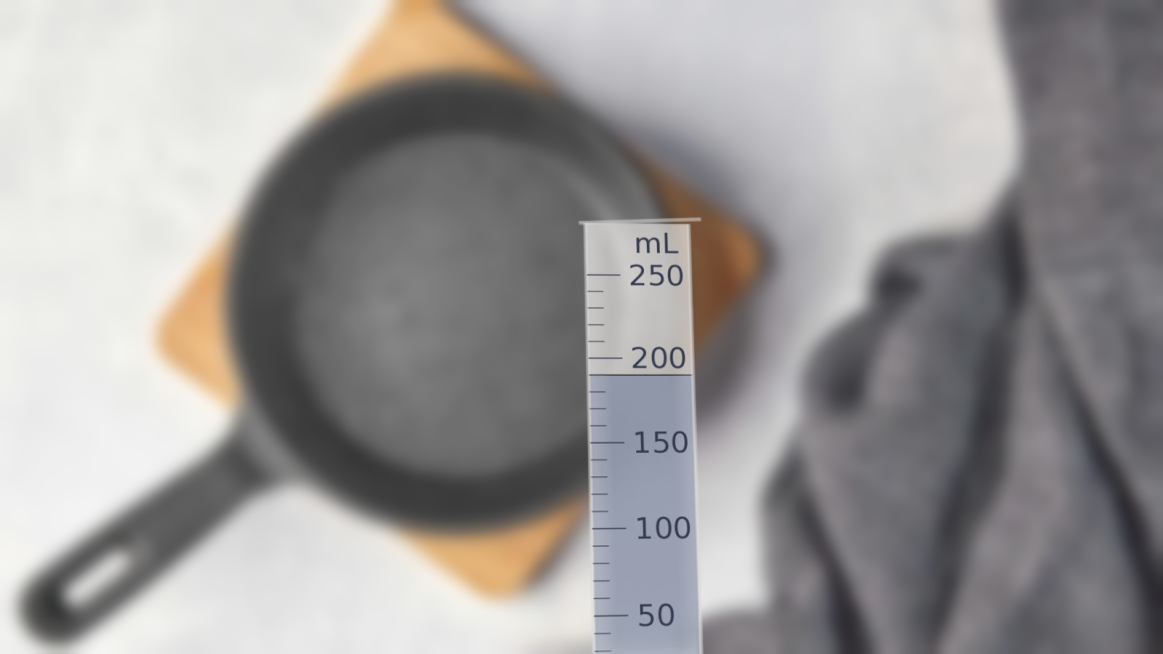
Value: 190 mL
